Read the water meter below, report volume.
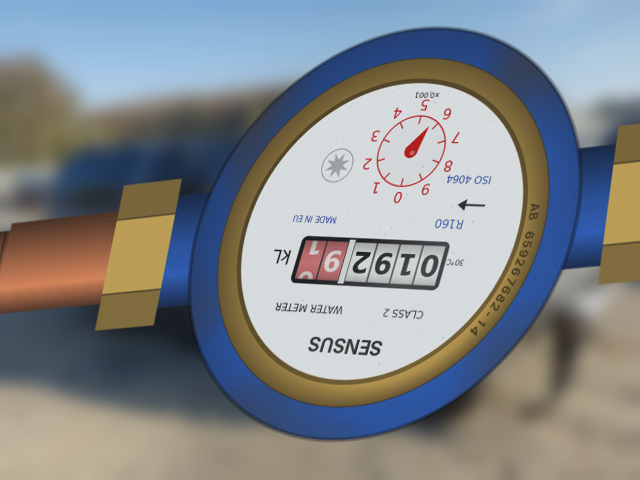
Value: 192.905 kL
